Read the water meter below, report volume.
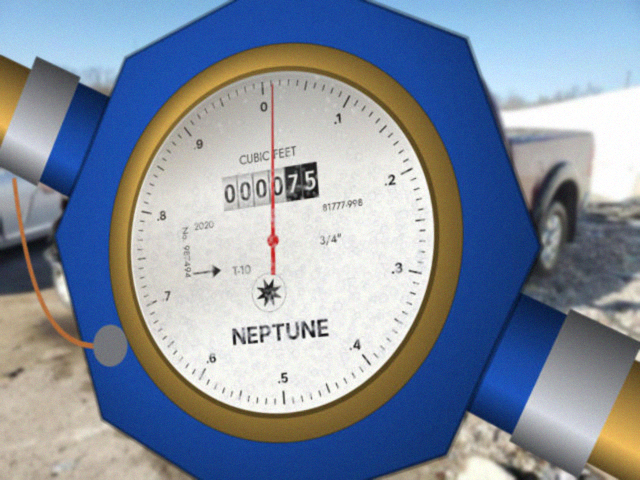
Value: 75.01 ft³
